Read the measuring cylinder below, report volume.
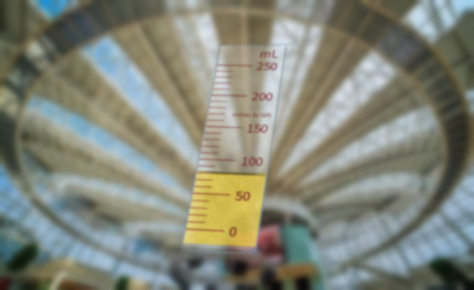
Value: 80 mL
